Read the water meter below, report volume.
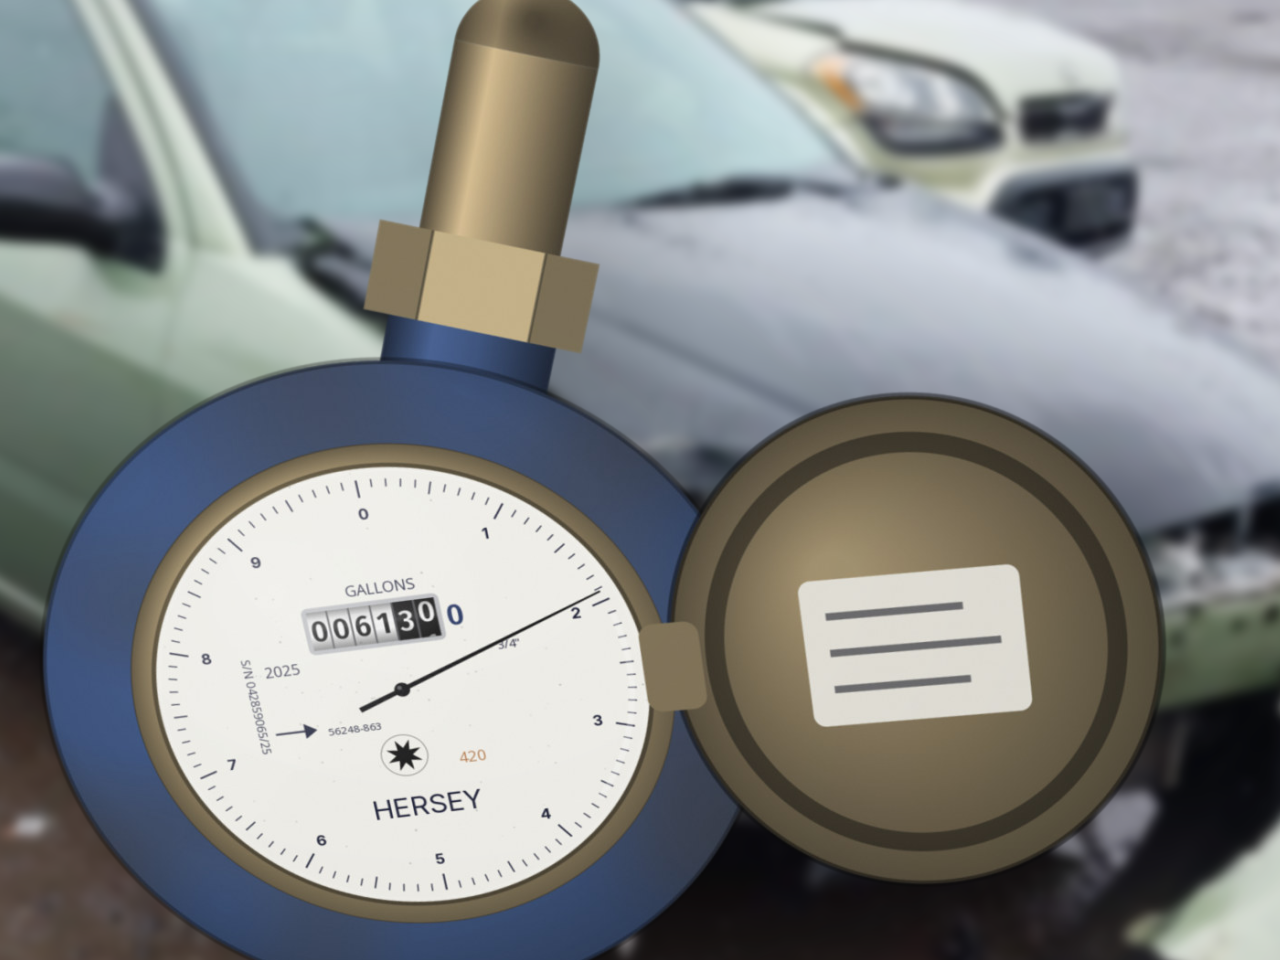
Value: 61301.9 gal
